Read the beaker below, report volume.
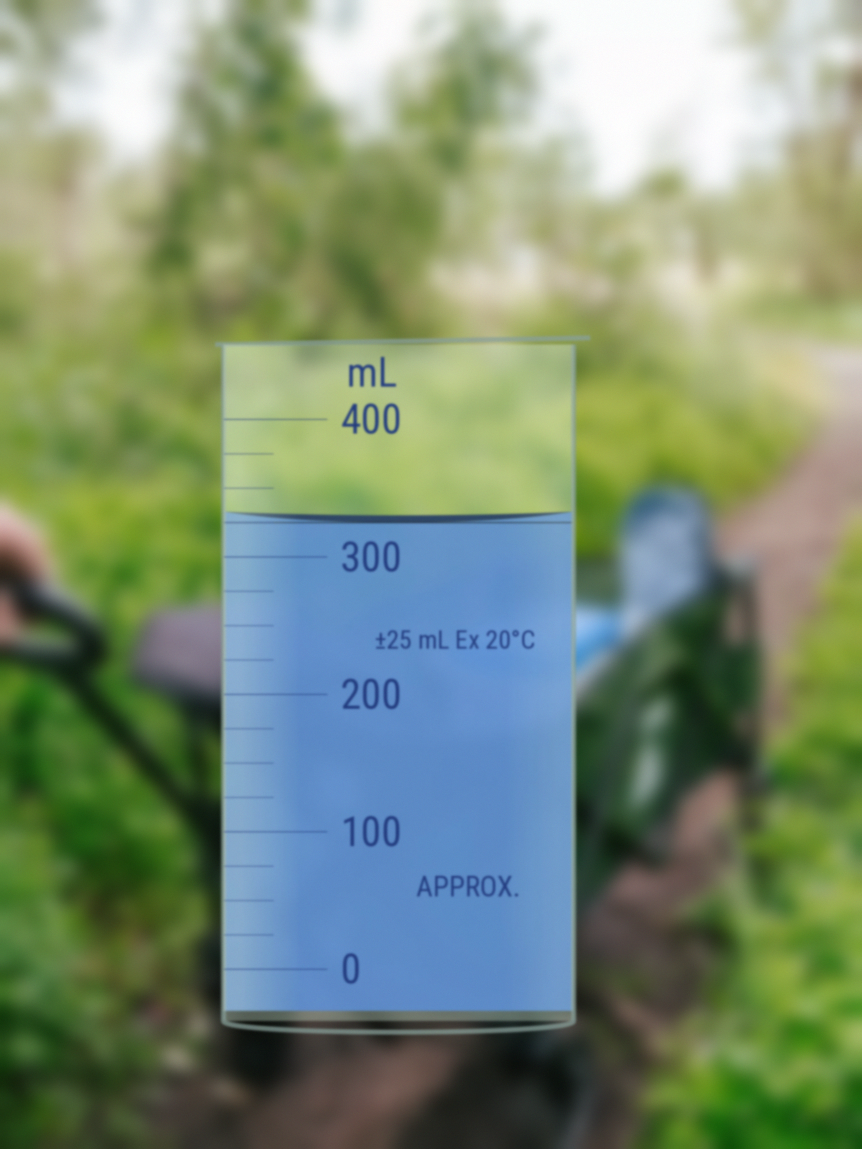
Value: 325 mL
